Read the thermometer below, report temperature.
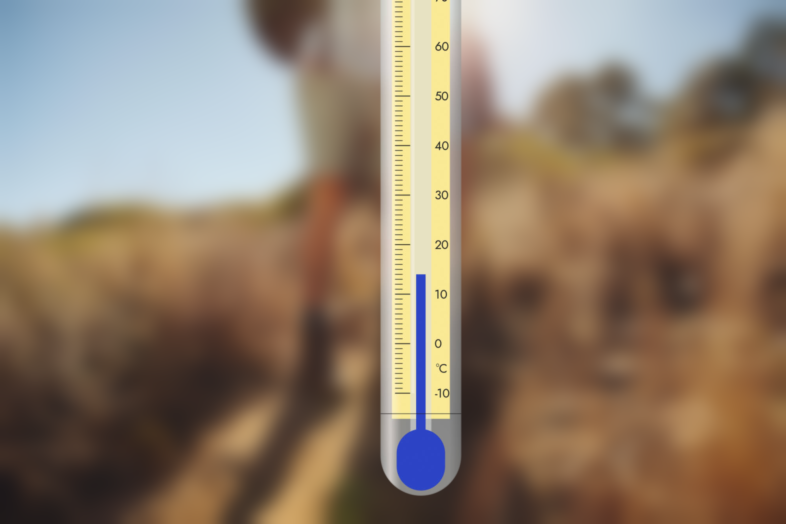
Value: 14 °C
